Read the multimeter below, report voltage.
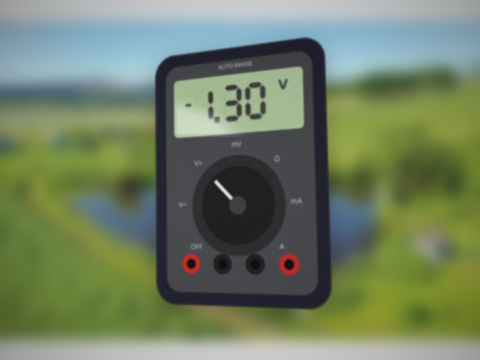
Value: -1.30 V
